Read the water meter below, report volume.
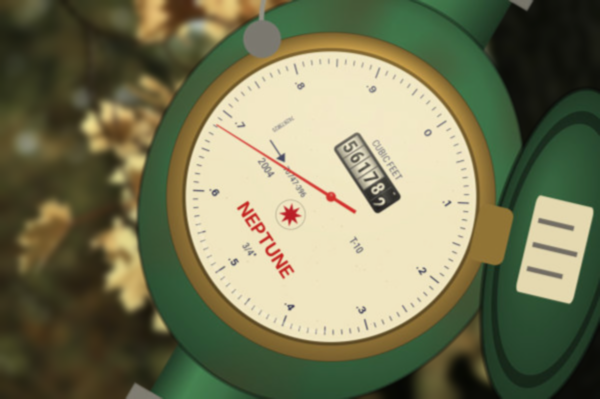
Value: 561781.68 ft³
